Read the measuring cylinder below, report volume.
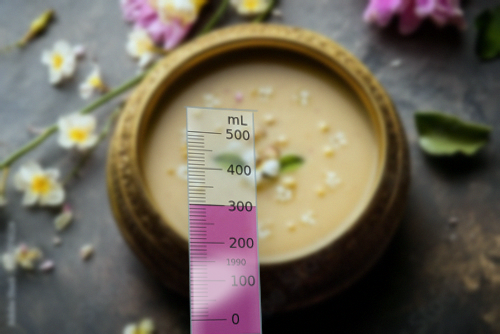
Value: 300 mL
